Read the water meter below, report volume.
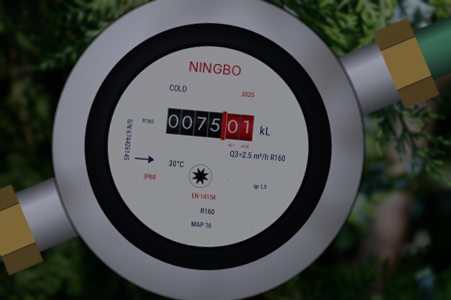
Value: 75.01 kL
